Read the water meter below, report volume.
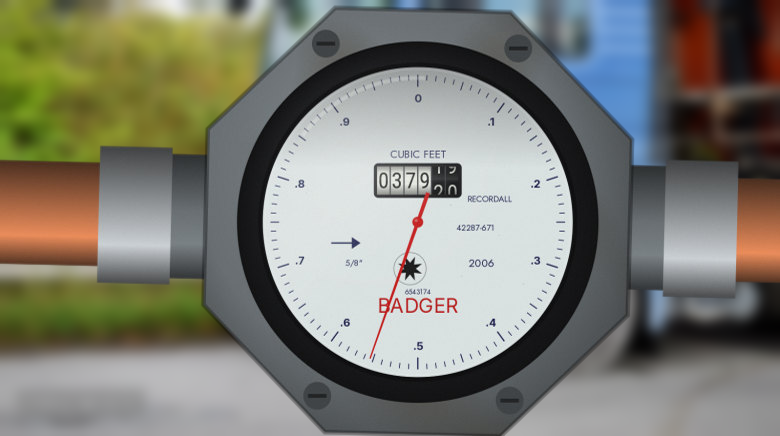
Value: 37919.55 ft³
